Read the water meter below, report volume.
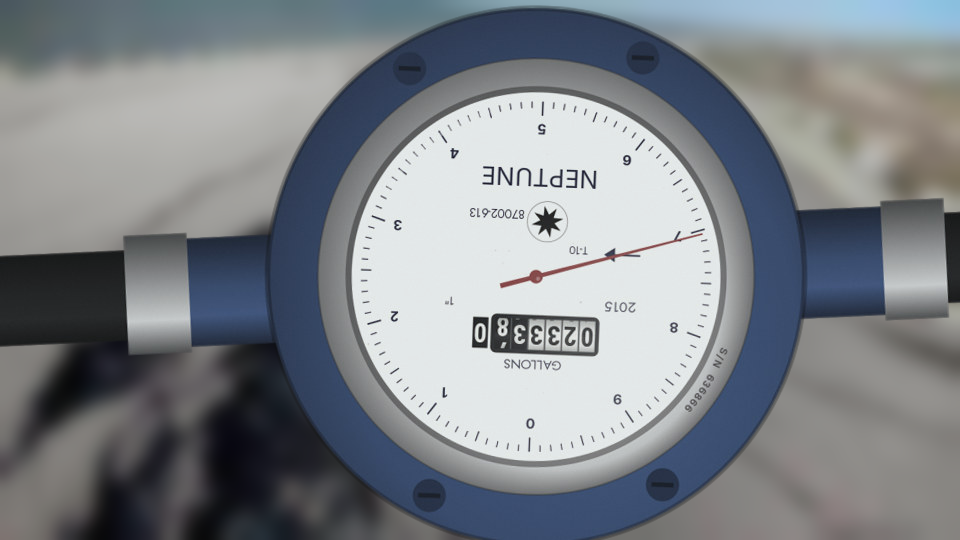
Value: 233377.0 gal
